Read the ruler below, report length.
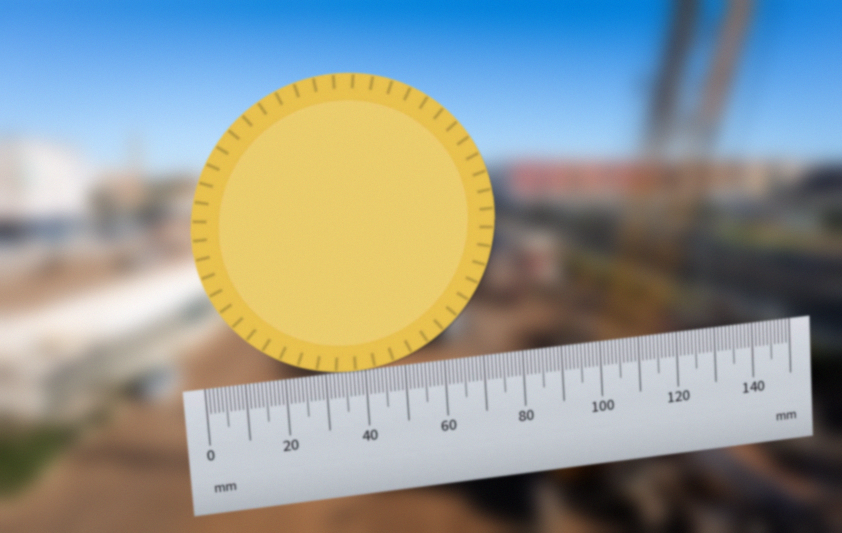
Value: 75 mm
